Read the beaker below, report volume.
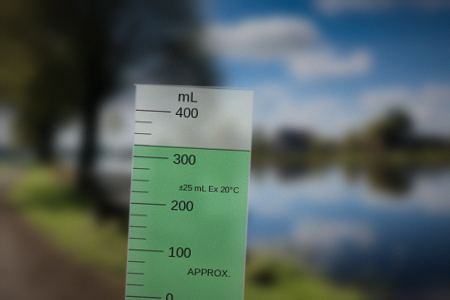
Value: 325 mL
